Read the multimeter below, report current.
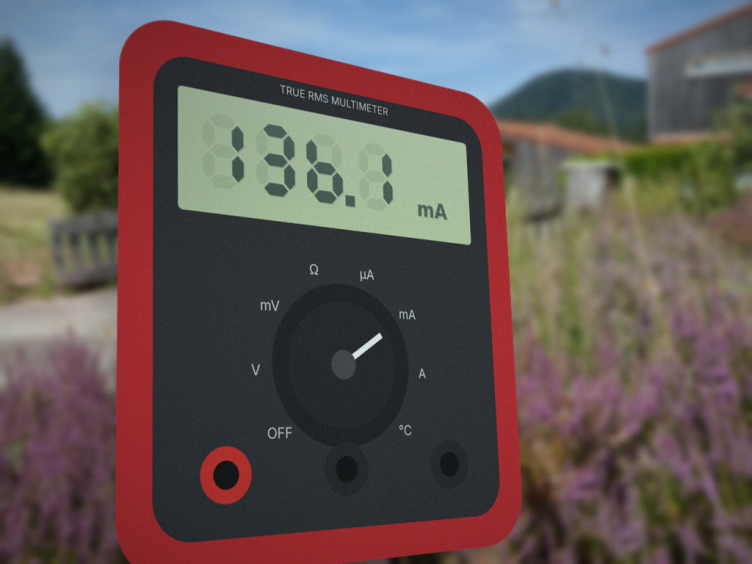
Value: 136.1 mA
